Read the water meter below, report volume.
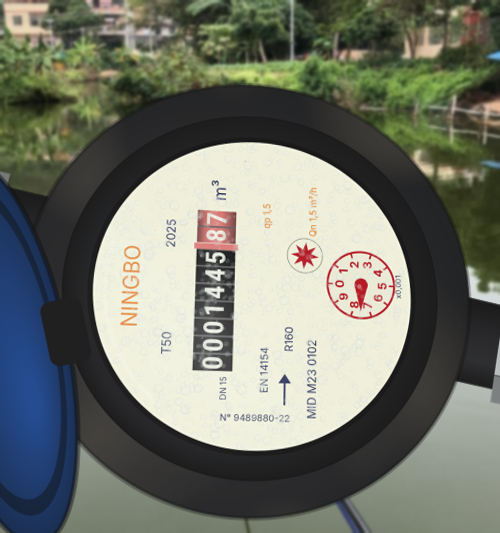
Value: 1445.877 m³
